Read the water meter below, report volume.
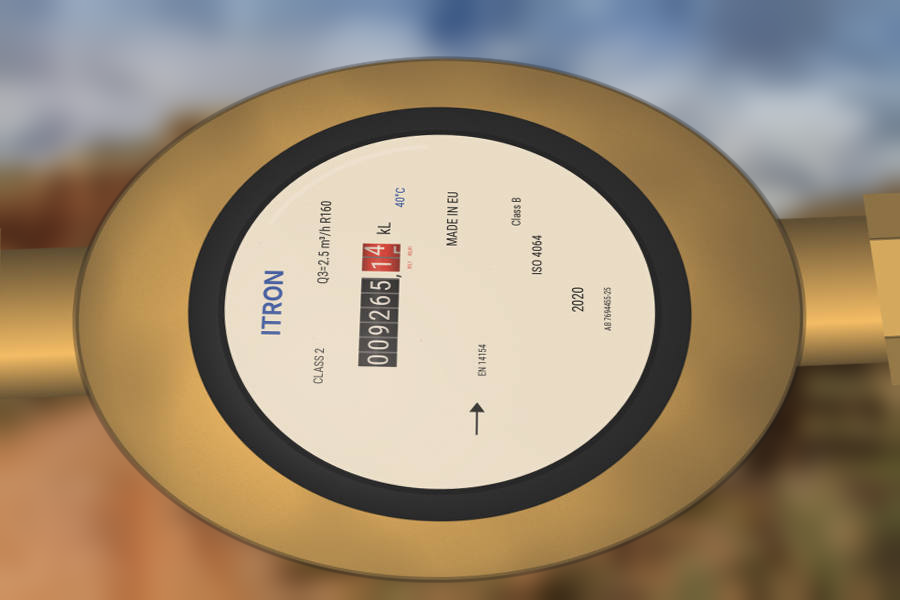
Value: 9265.14 kL
